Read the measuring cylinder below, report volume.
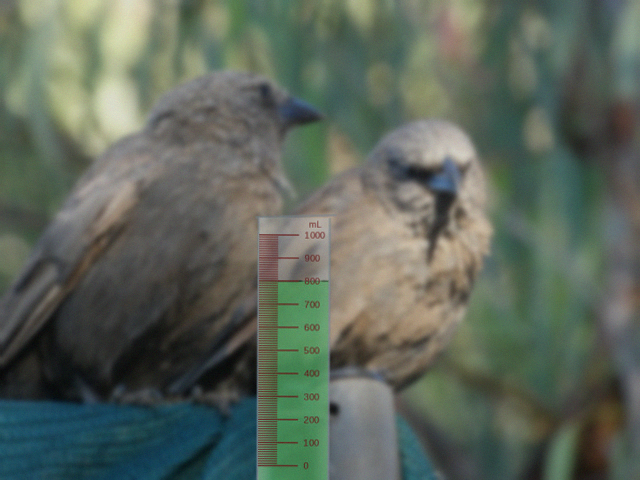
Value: 800 mL
